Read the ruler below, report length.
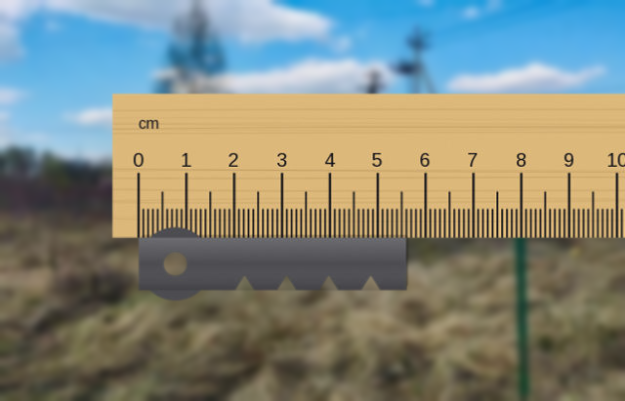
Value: 5.6 cm
